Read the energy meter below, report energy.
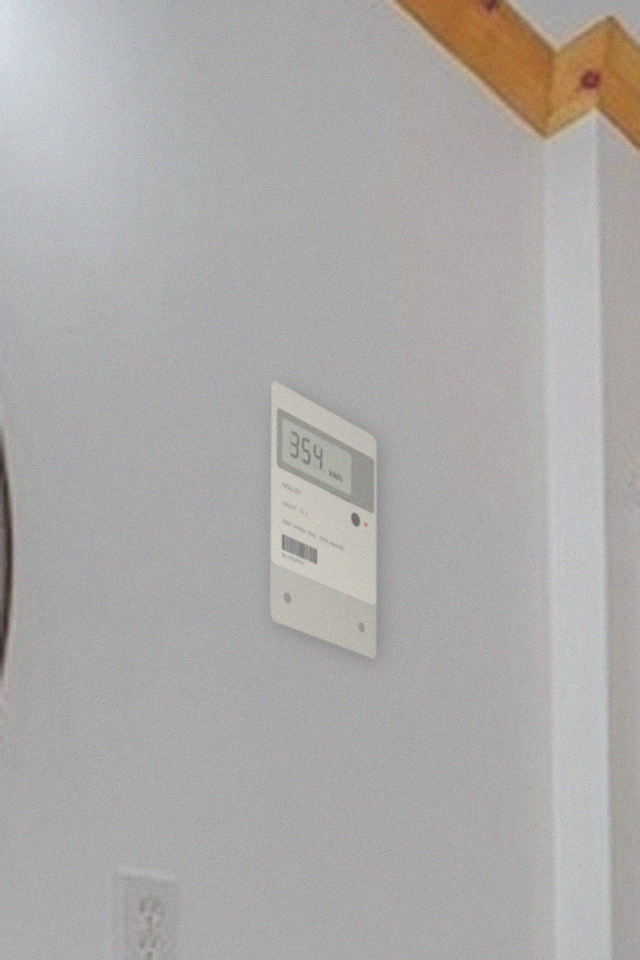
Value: 354 kWh
